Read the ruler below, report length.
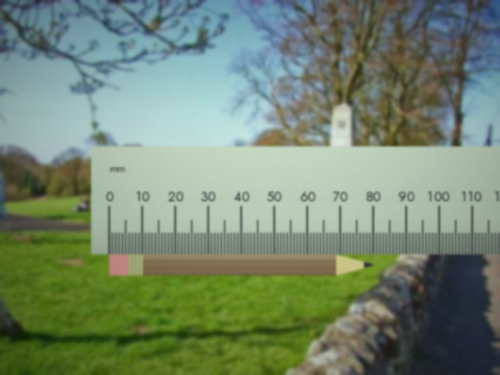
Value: 80 mm
